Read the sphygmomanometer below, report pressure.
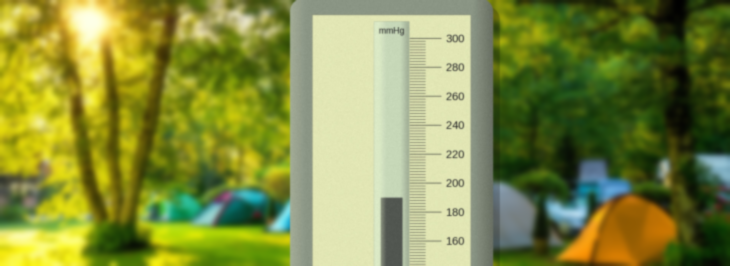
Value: 190 mmHg
